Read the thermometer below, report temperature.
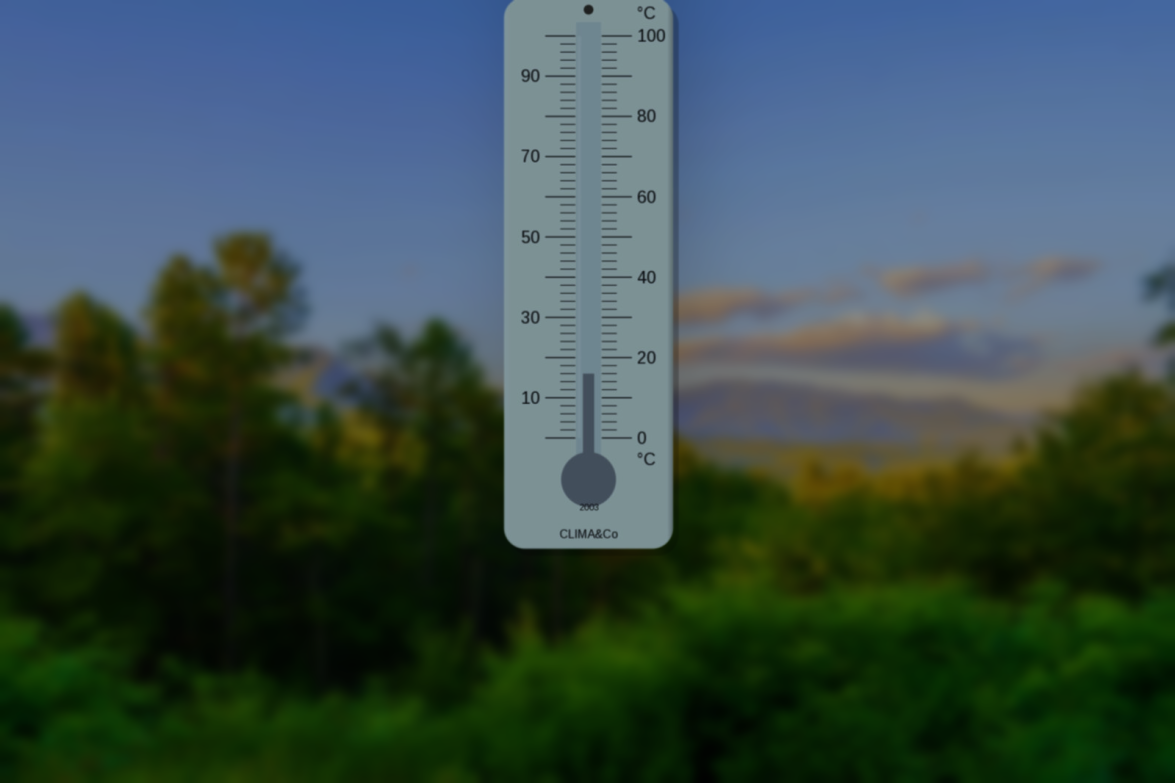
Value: 16 °C
